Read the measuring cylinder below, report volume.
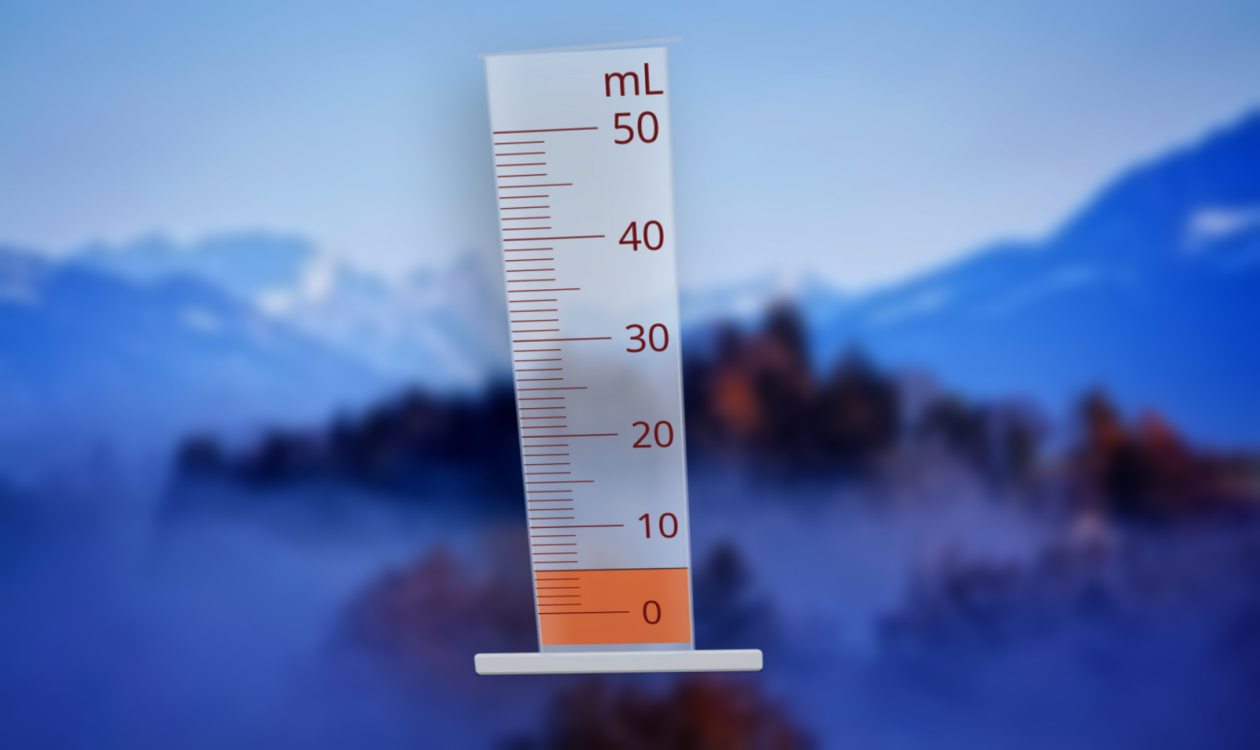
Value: 5 mL
